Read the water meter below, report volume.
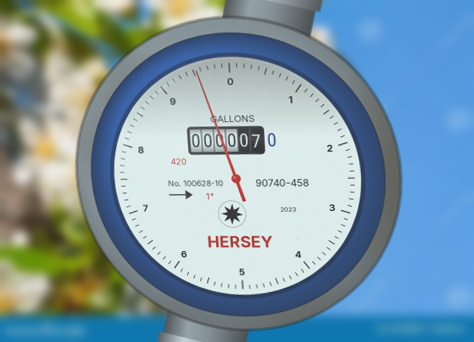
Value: 69.5 gal
